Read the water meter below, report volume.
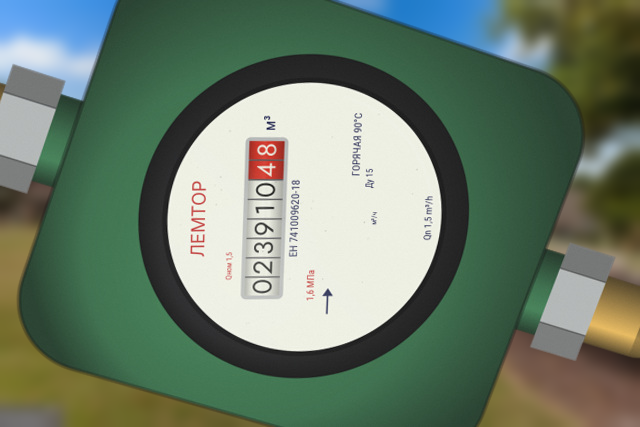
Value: 23910.48 m³
